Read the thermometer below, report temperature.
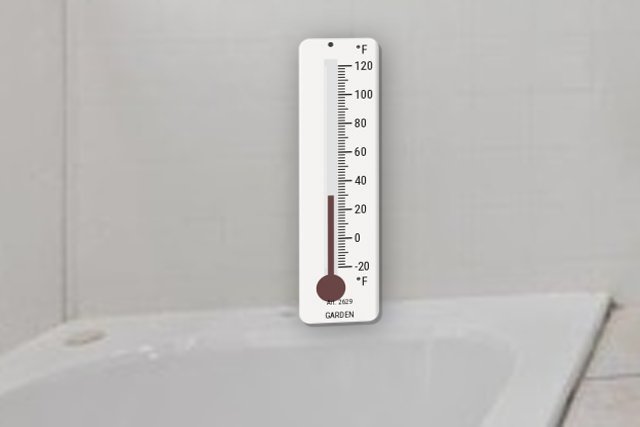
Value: 30 °F
